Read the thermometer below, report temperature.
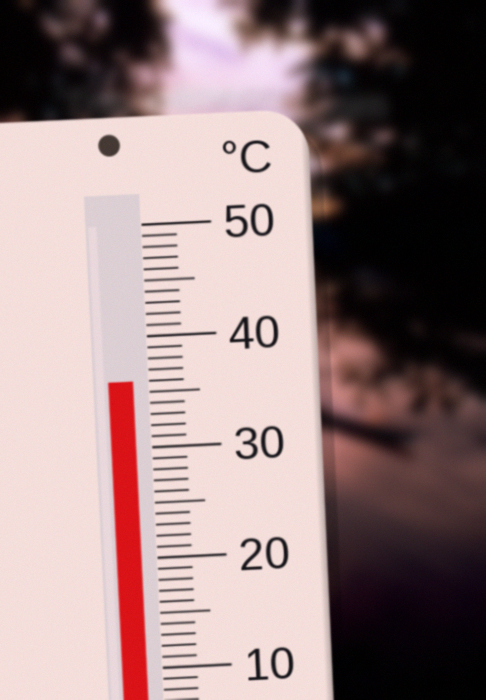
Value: 36 °C
